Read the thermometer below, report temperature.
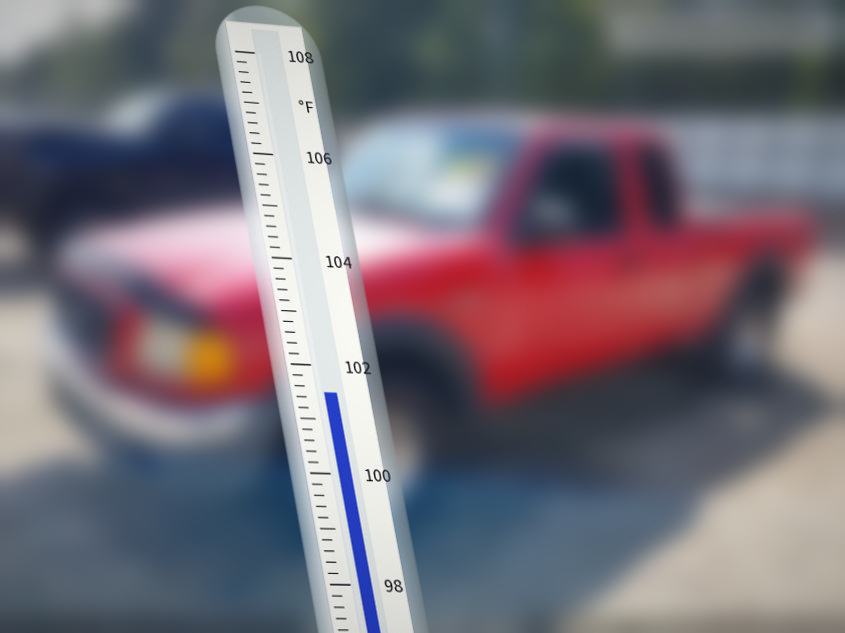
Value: 101.5 °F
